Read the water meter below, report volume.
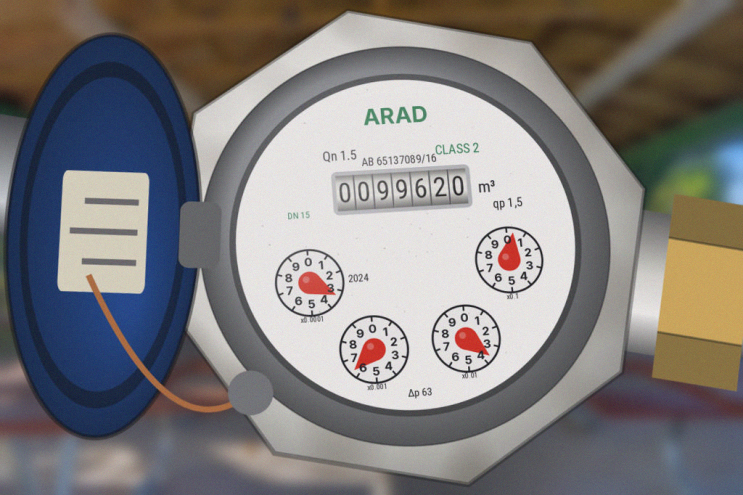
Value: 99620.0363 m³
